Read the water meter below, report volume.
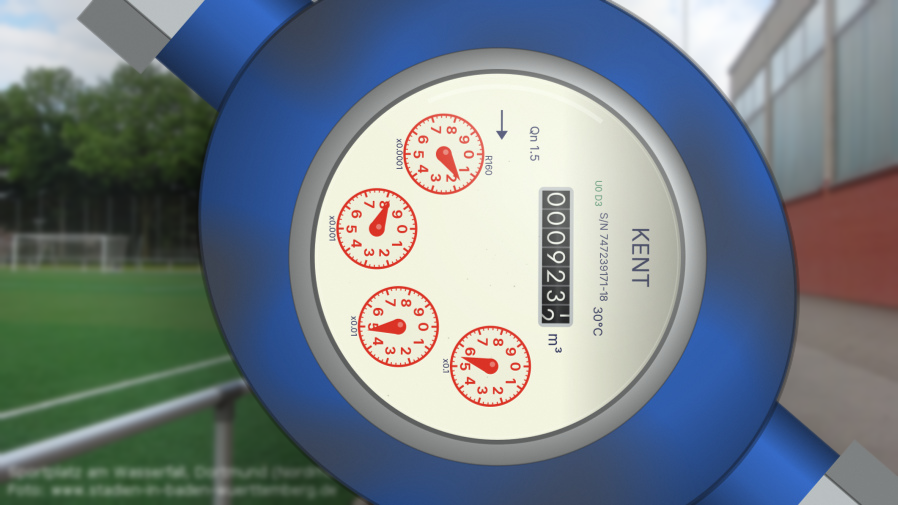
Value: 9231.5481 m³
